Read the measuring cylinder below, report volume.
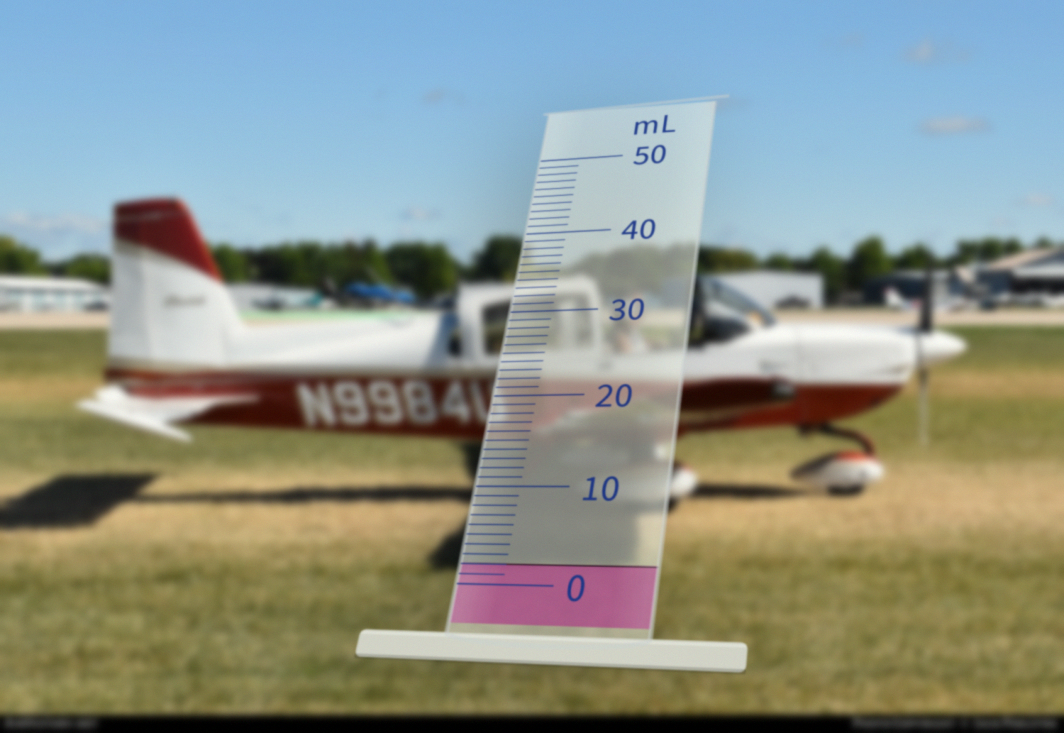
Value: 2 mL
